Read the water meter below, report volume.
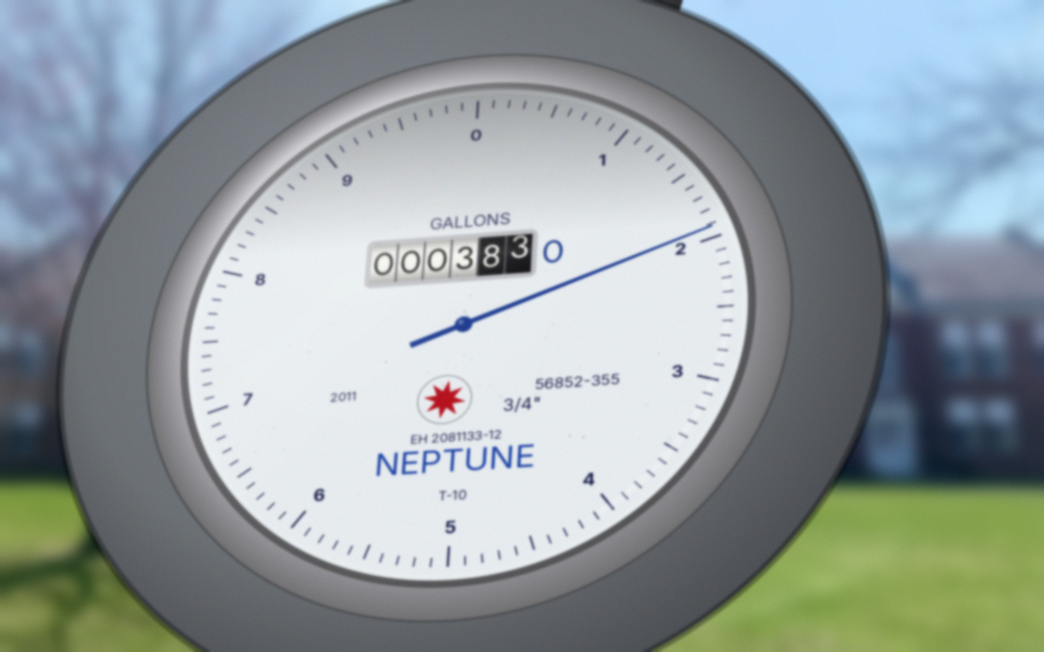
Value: 3831.9 gal
